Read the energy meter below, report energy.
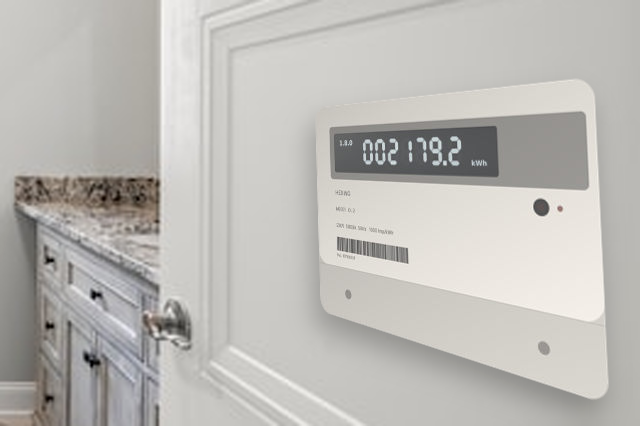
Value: 2179.2 kWh
